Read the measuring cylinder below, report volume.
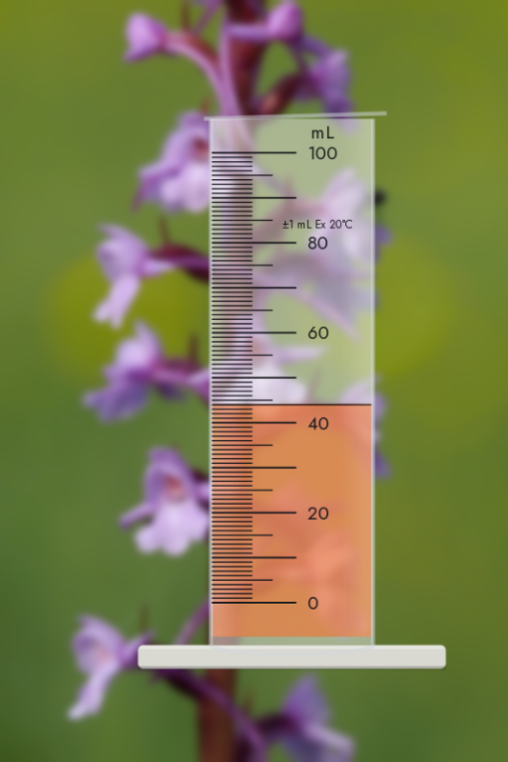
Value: 44 mL
